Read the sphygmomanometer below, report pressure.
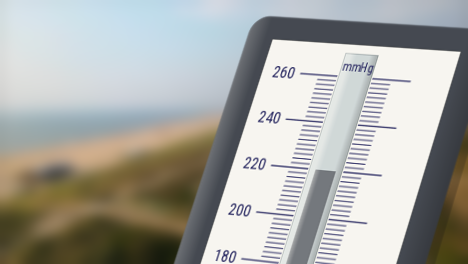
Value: 220 mmHg
